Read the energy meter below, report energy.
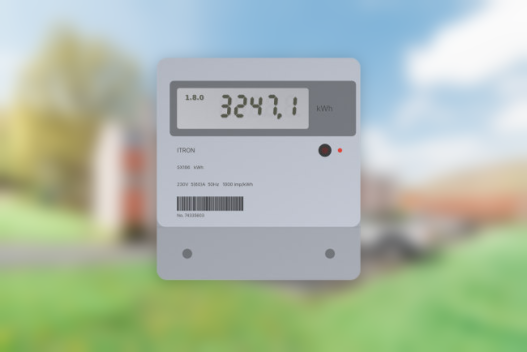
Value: 3247.1 kWh
